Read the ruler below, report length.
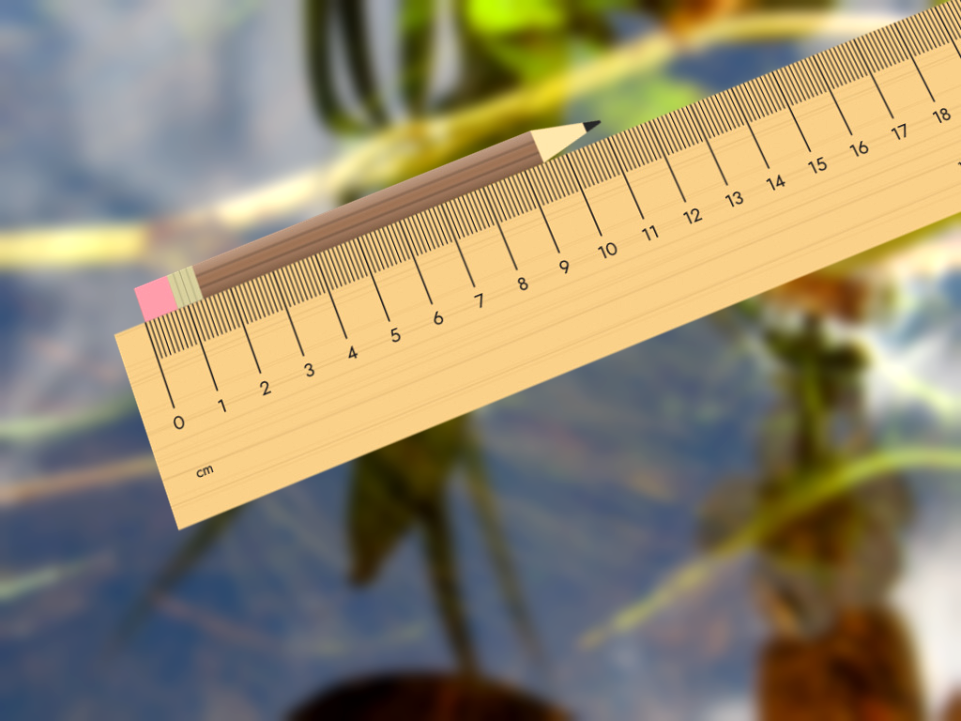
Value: 11 cm
